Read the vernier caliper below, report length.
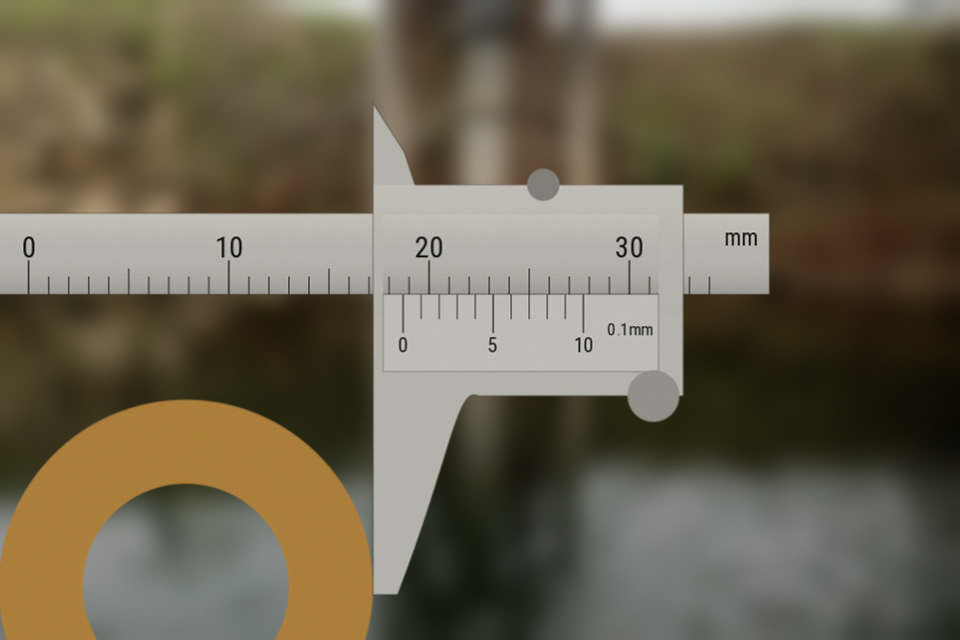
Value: 18.7 mm
